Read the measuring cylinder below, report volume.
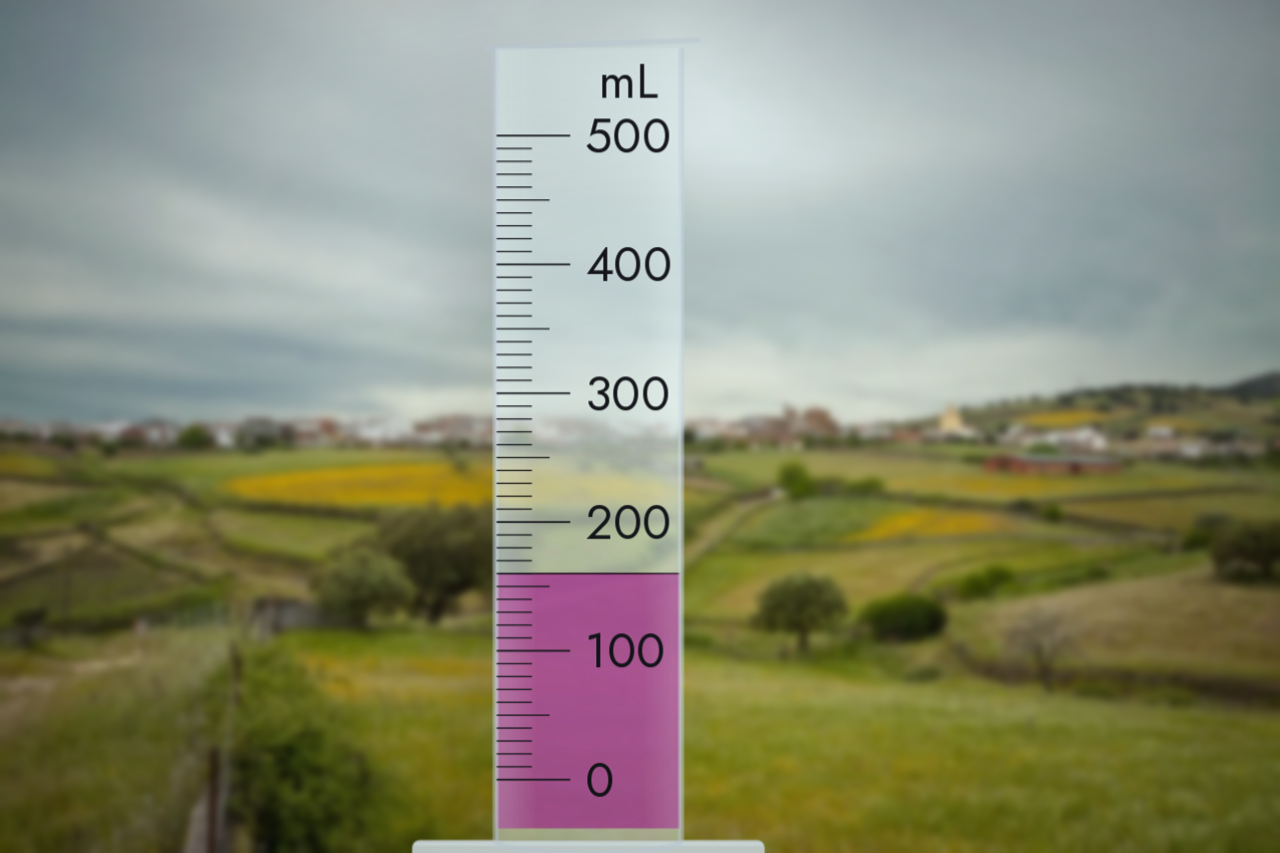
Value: 160 mL
